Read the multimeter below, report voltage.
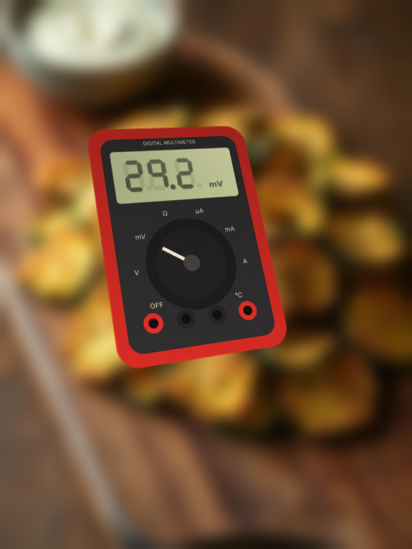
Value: 29.2 mV
